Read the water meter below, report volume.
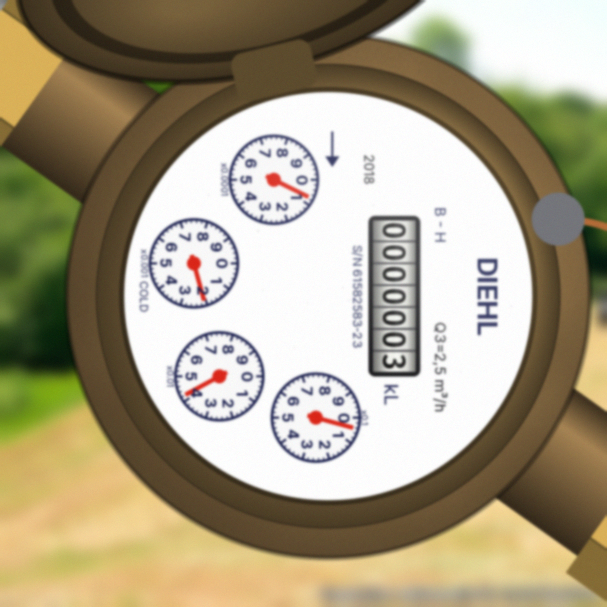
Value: 3.0420 kL
